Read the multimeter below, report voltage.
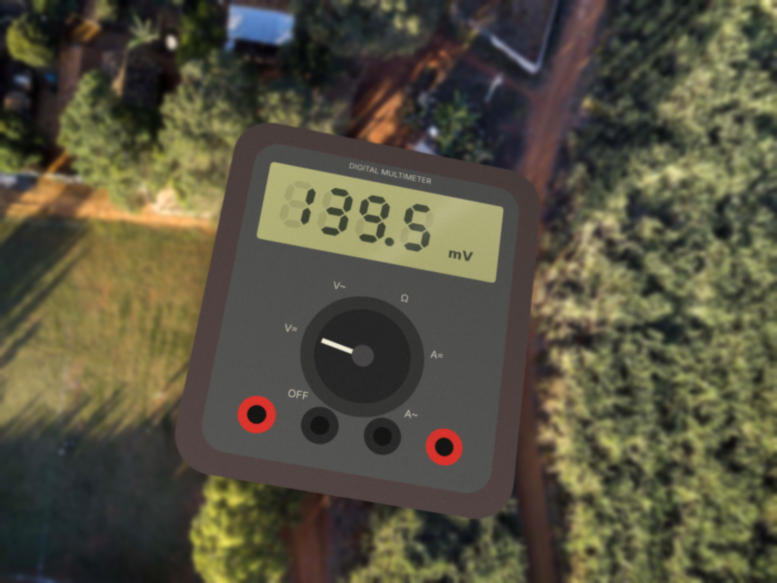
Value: 139.5 mV
